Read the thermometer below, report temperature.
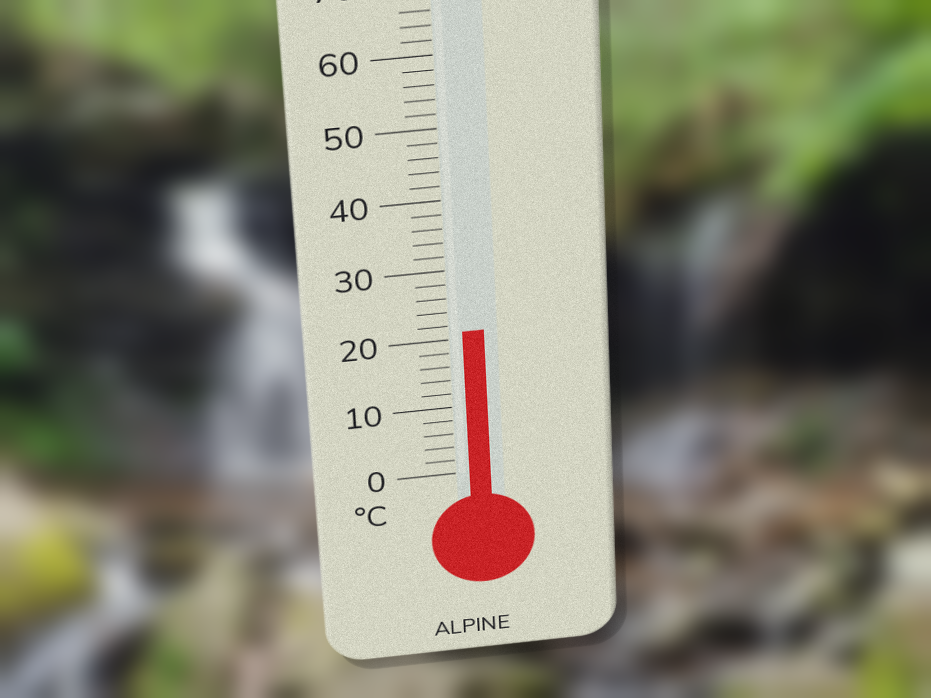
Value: 21 °C
